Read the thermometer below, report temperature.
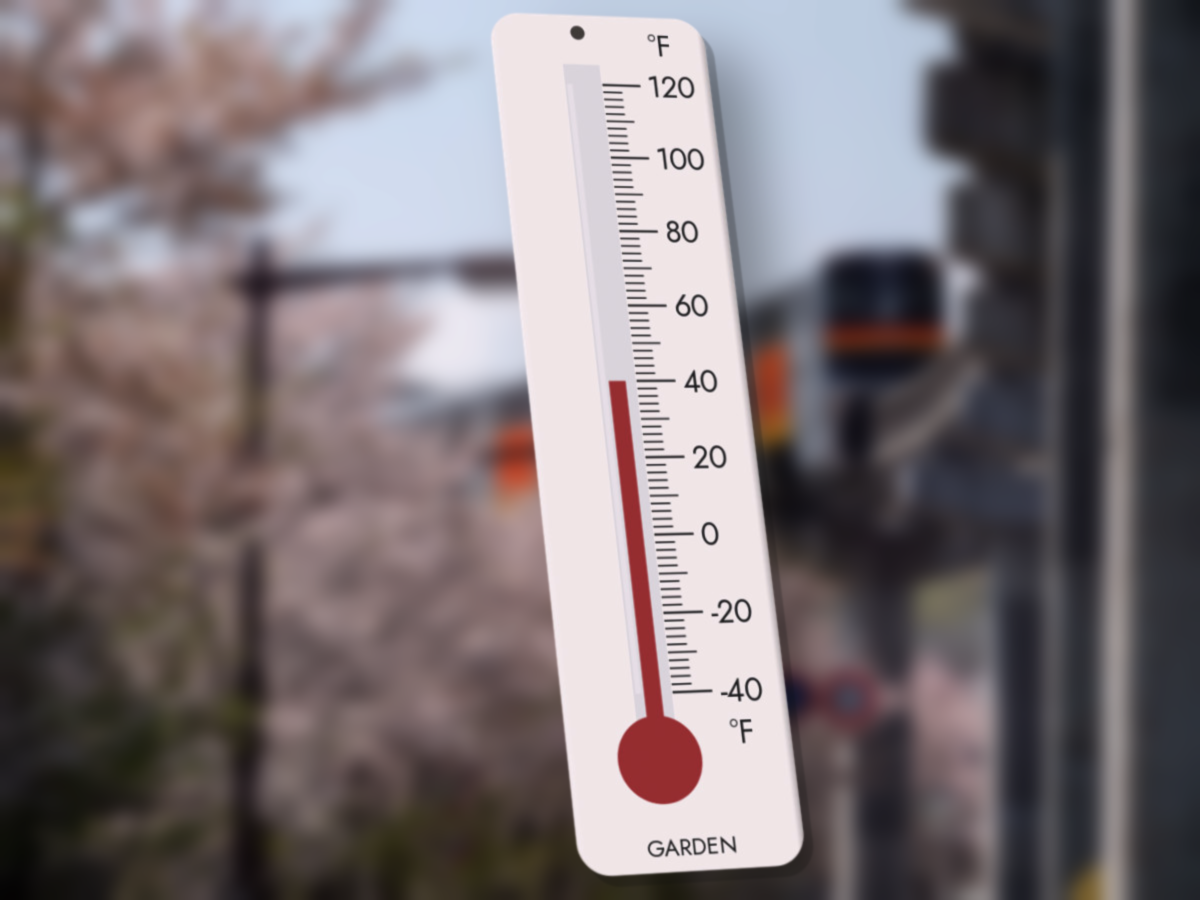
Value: 40 °F
